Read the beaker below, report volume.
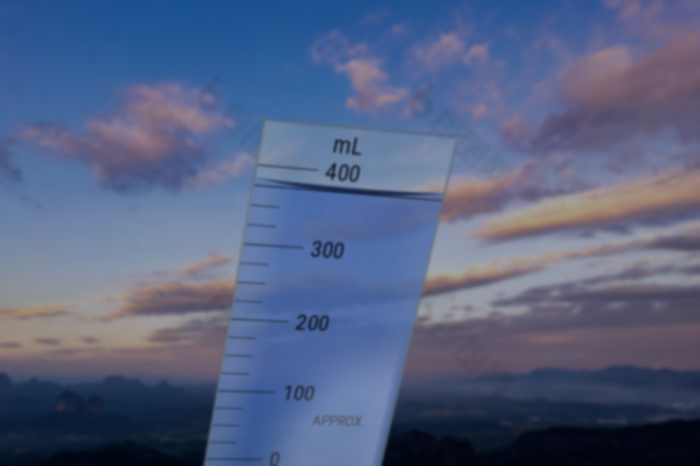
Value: 375 mL
